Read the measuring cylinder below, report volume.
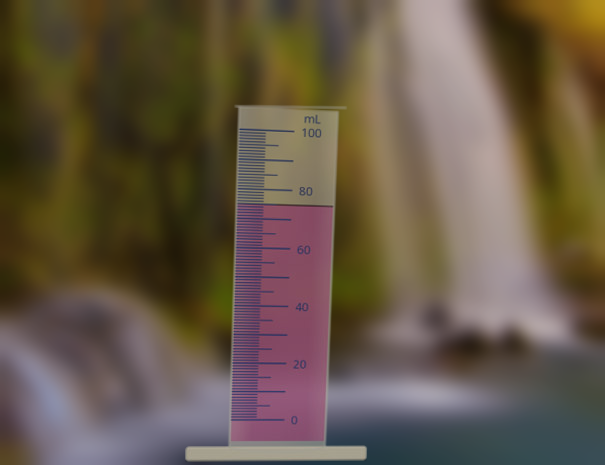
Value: 75 mL
